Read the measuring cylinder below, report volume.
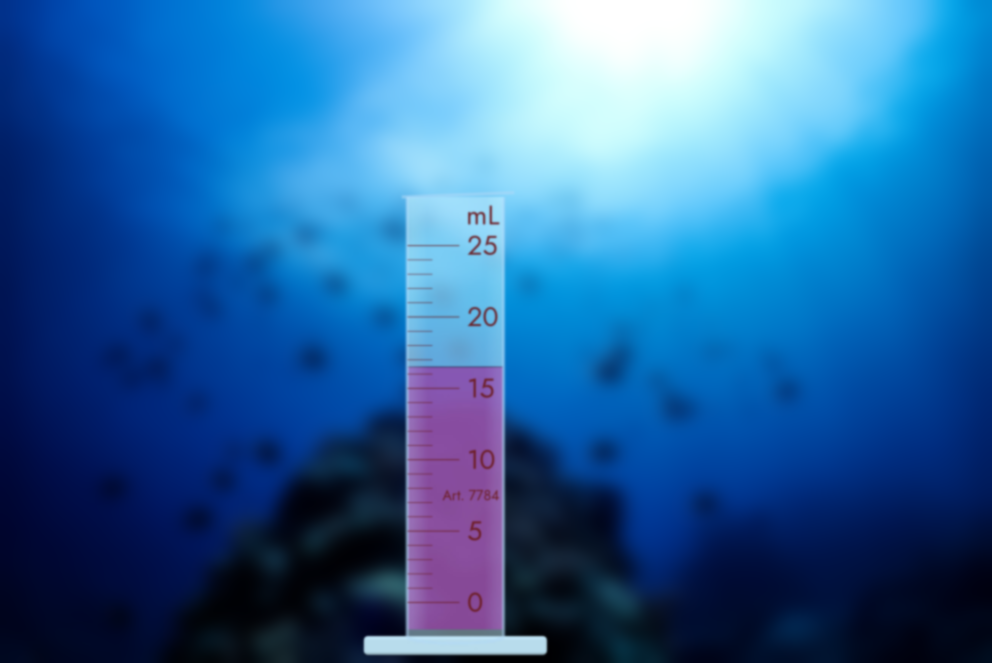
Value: 16.5 mL
